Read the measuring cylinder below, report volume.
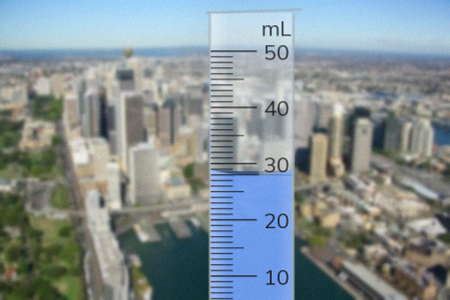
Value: 28 mL
